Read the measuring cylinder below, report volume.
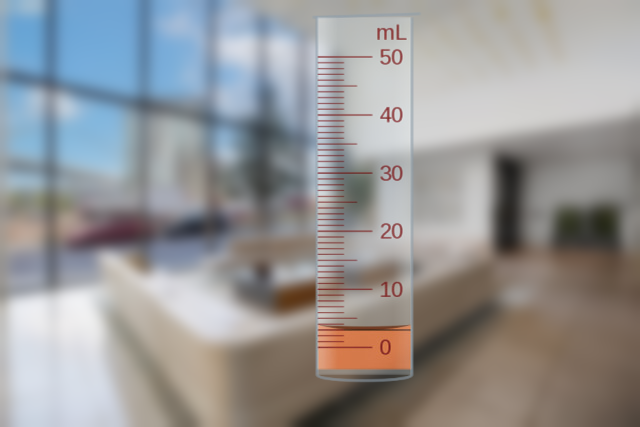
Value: 3 mL
